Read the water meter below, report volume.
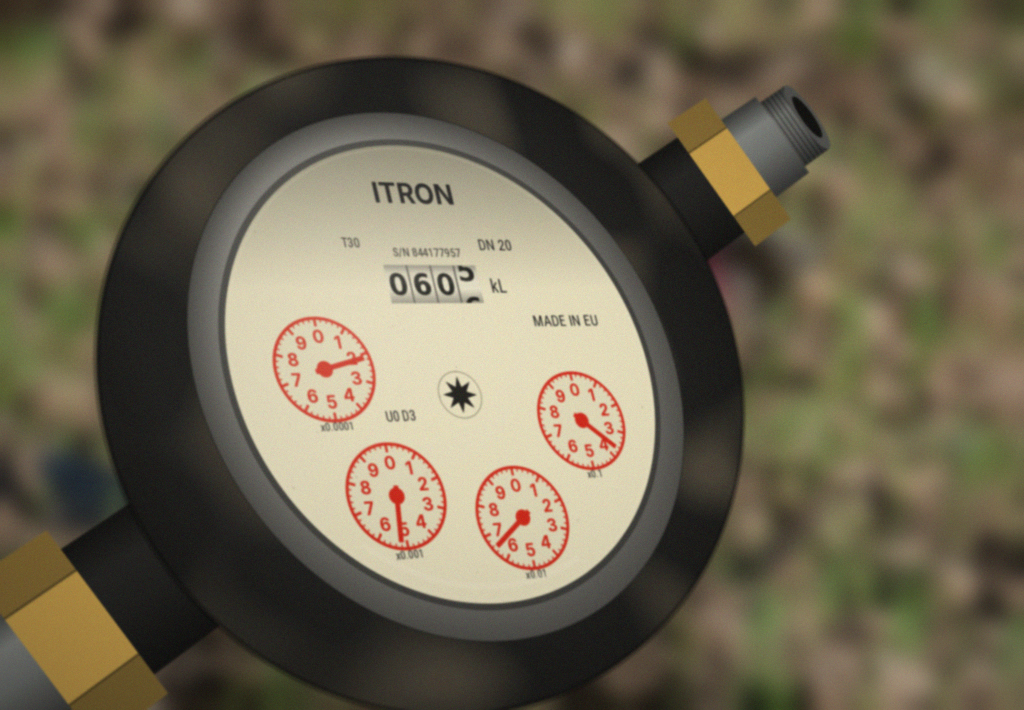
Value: 605.3652 kL
